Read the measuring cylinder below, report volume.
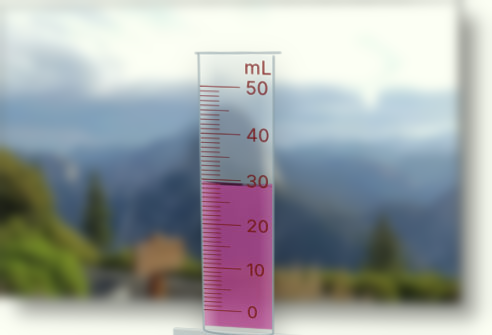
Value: 29 mL
